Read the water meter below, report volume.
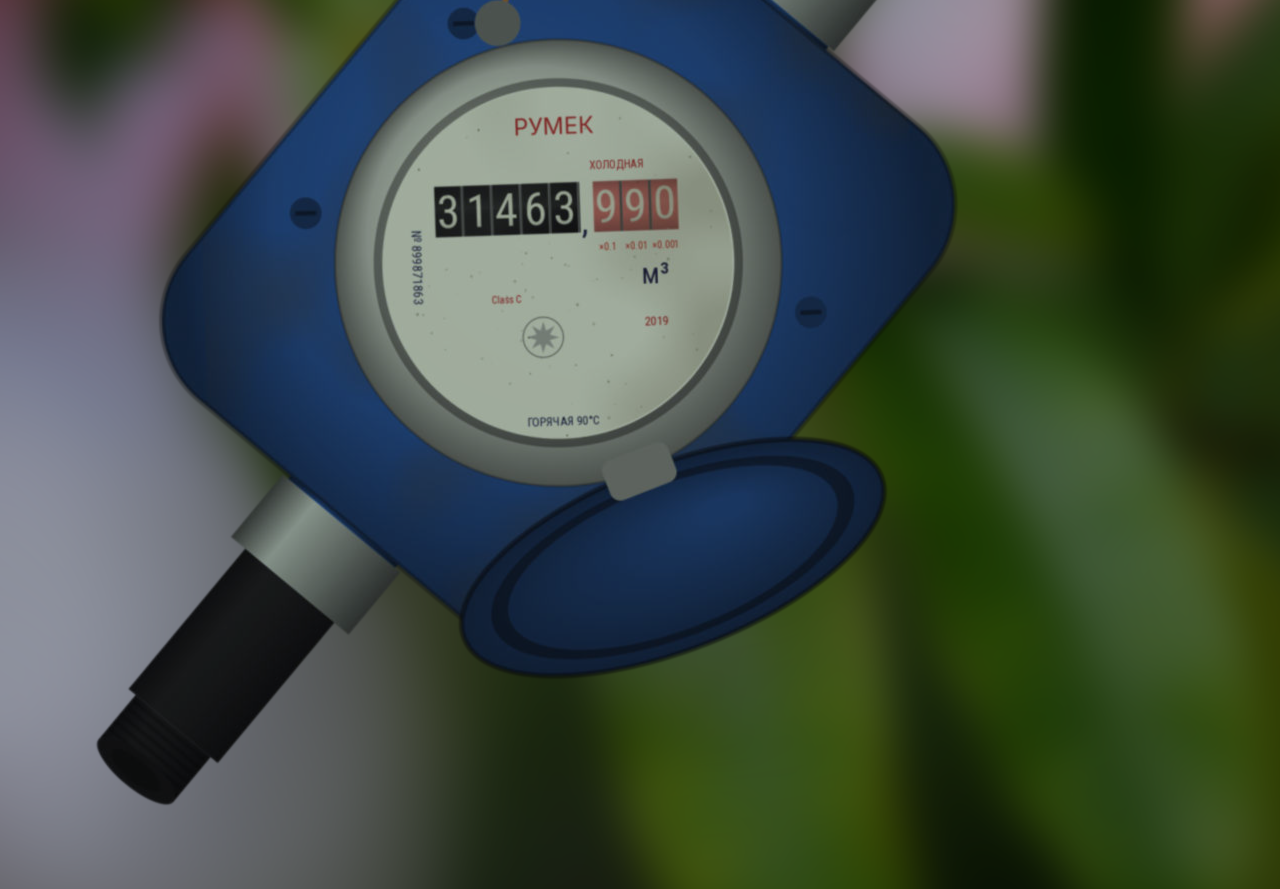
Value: 31463.990 m³
